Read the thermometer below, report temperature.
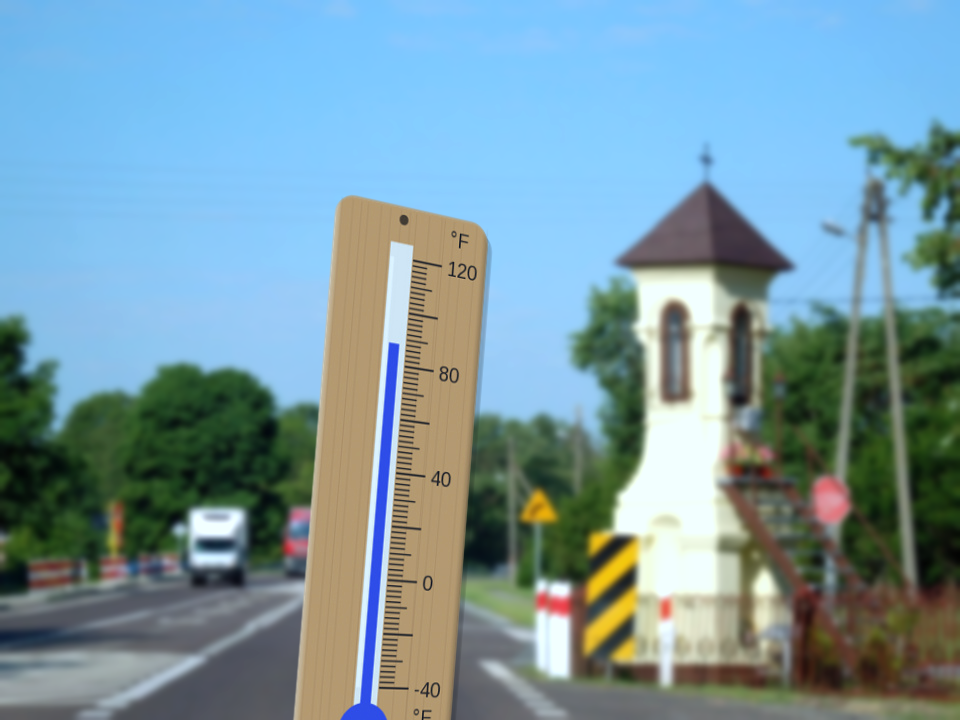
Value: 88 °F
